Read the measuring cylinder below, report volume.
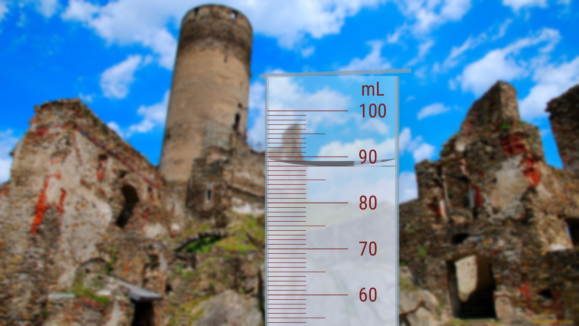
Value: 88 mL
